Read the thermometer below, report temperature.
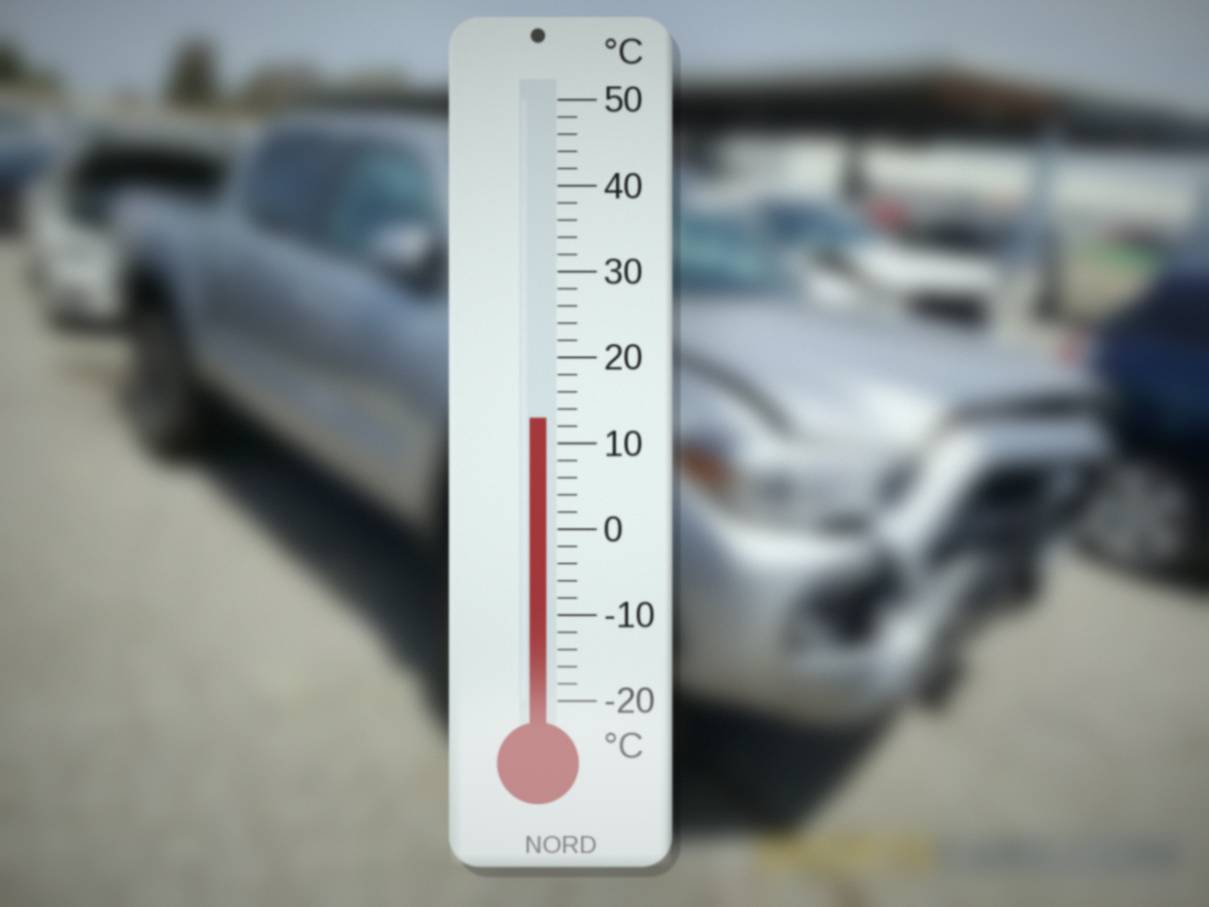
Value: 13 °C
